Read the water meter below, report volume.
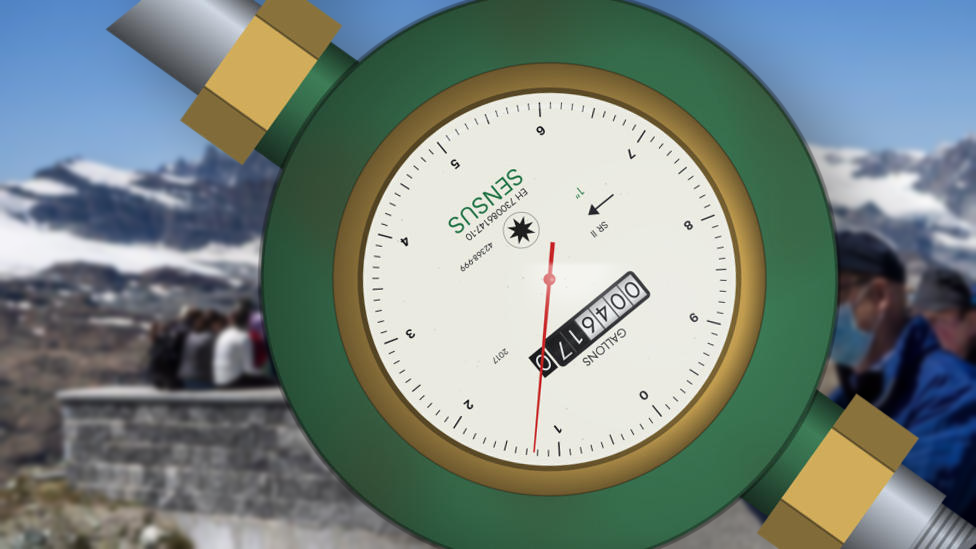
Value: 46171.2 gal
